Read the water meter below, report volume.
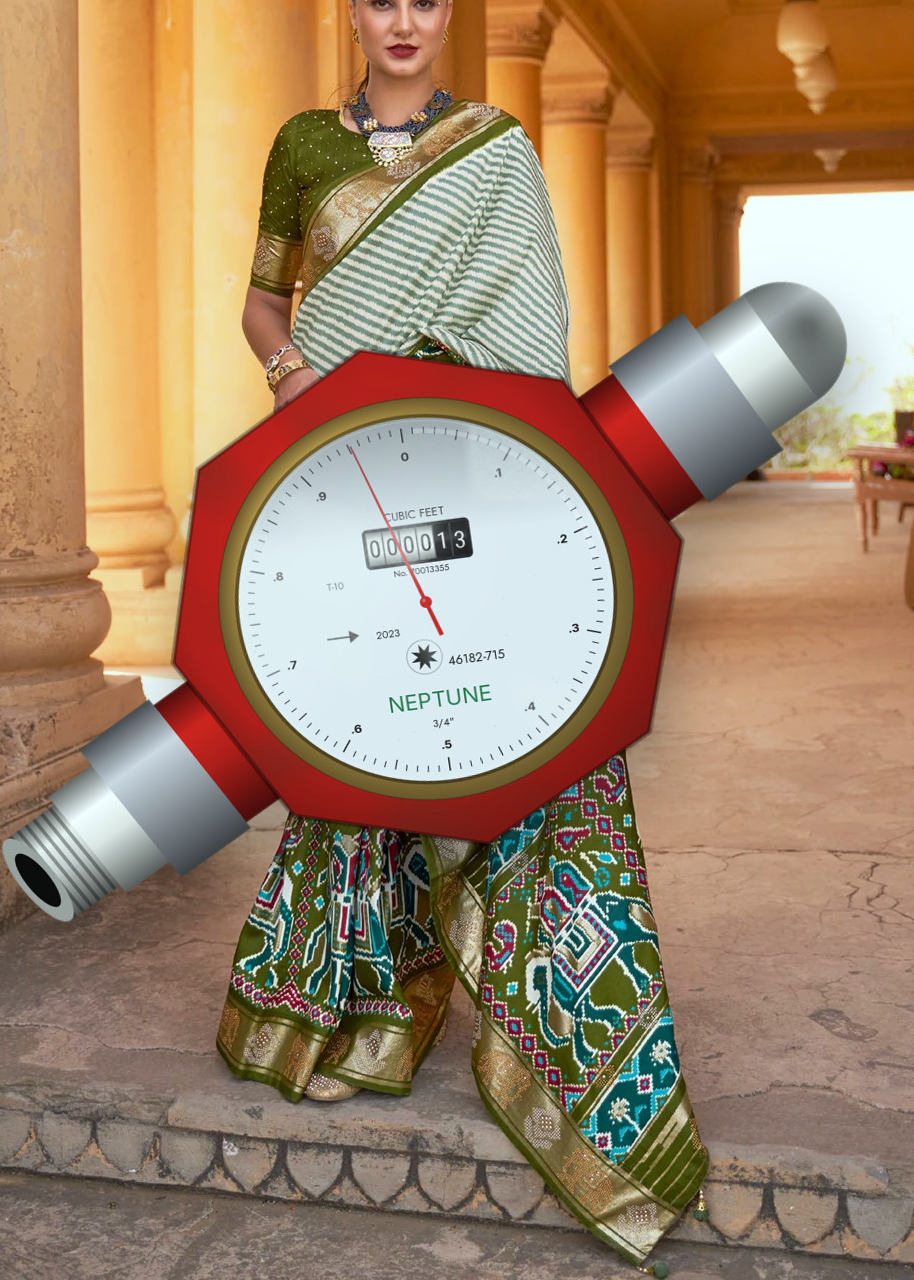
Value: 12.95 ft³
